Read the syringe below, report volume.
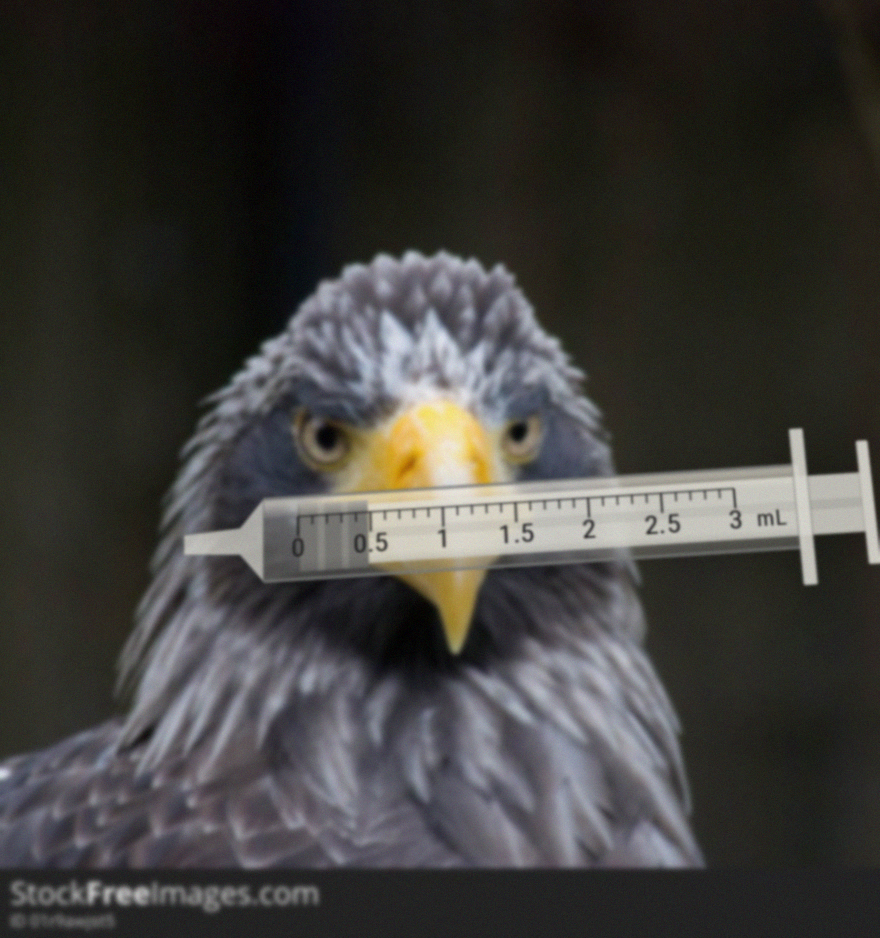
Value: 0 mL
